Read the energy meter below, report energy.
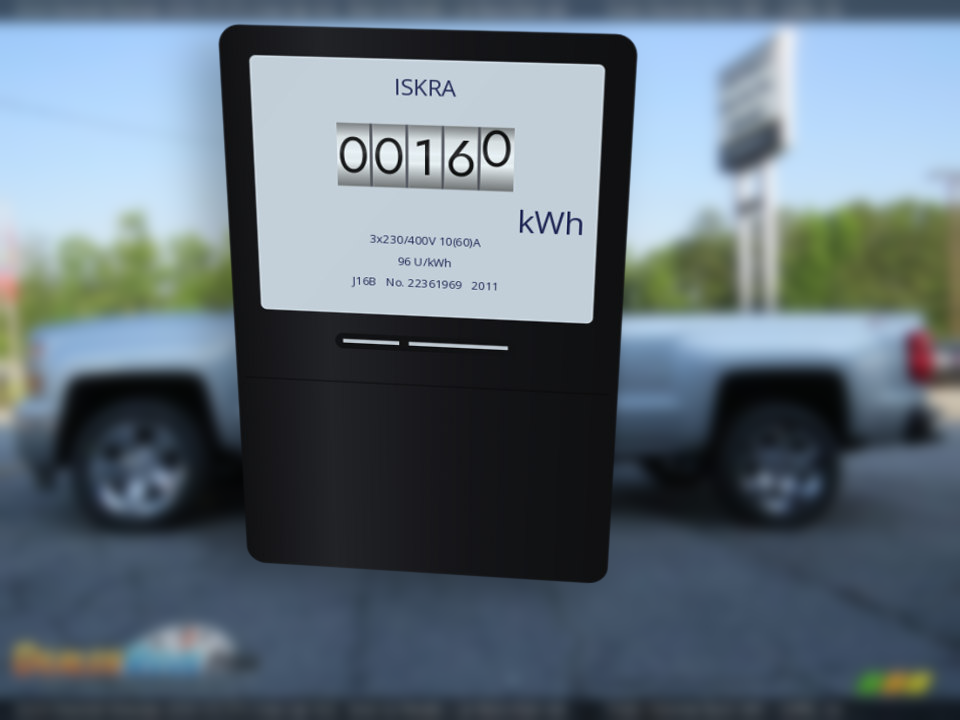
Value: 160 kWh
